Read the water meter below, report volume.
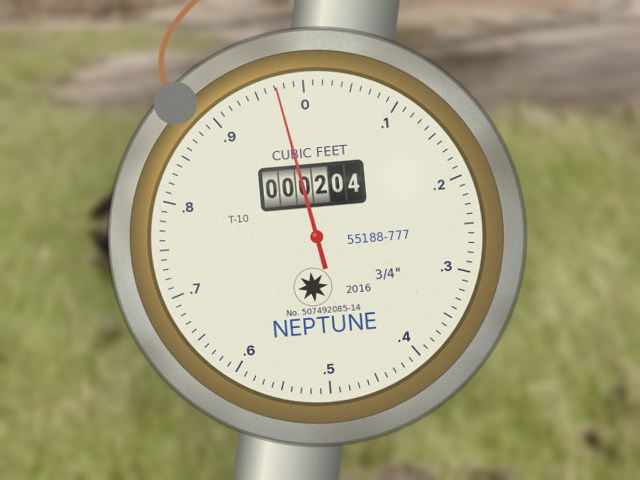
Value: 203.97 ft³
